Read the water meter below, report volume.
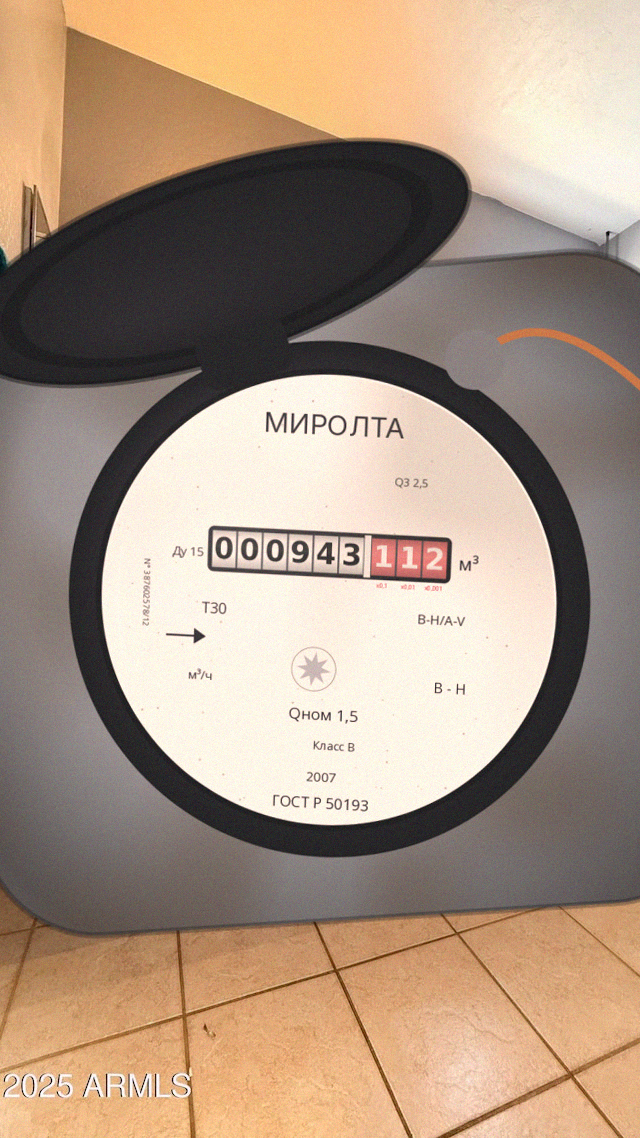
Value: 943.112 m³
